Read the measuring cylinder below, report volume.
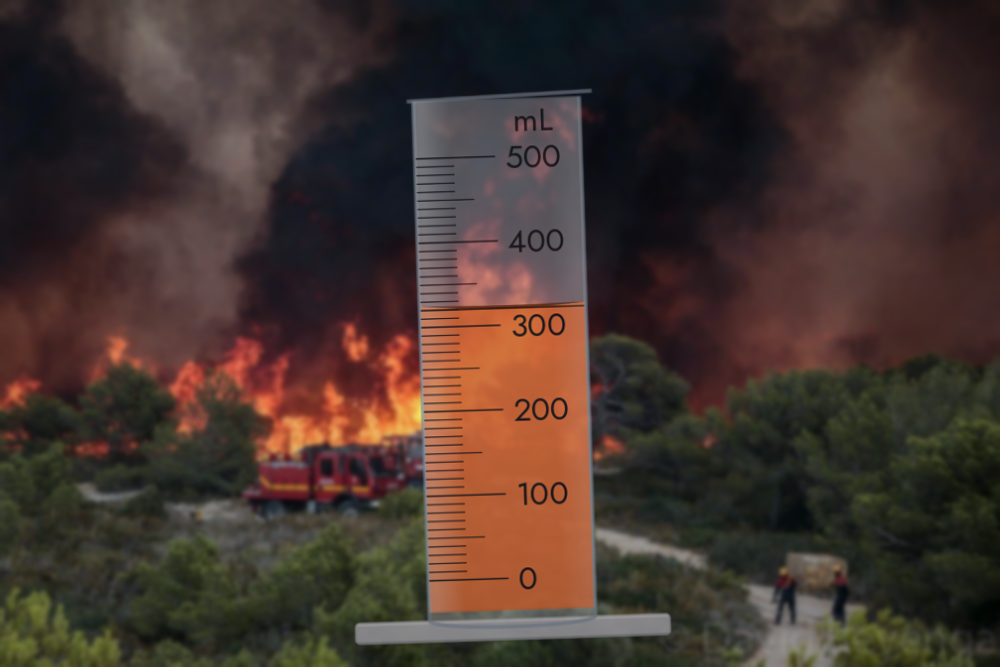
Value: 320 mL
